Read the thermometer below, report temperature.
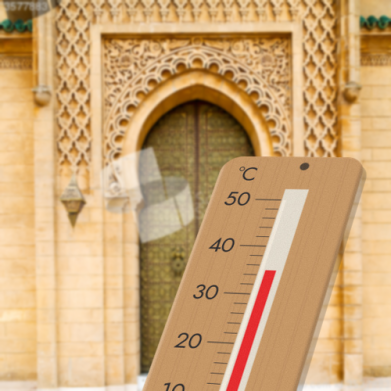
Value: 35 °C
